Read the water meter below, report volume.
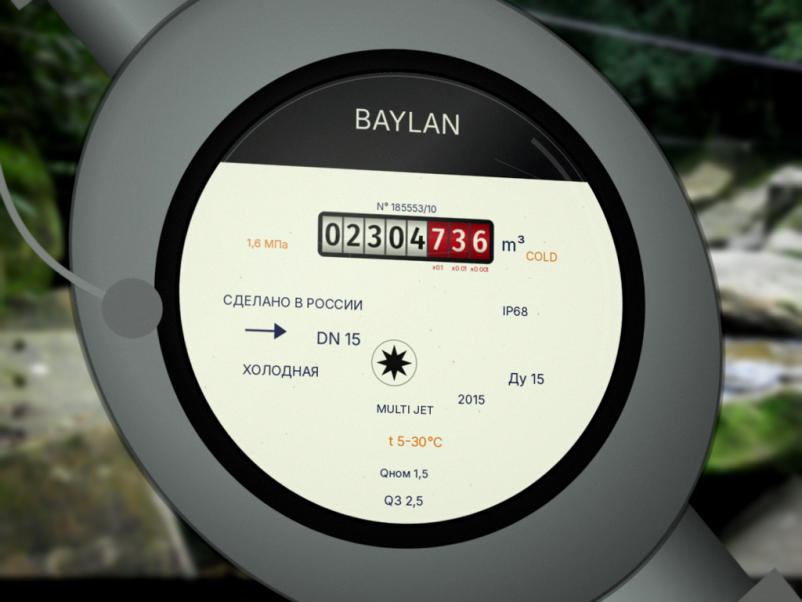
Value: 2304.736 m³
